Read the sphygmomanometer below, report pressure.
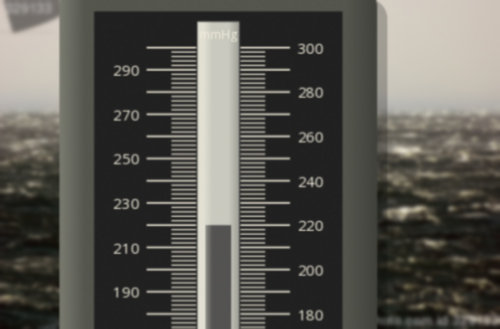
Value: 220 mmHg
